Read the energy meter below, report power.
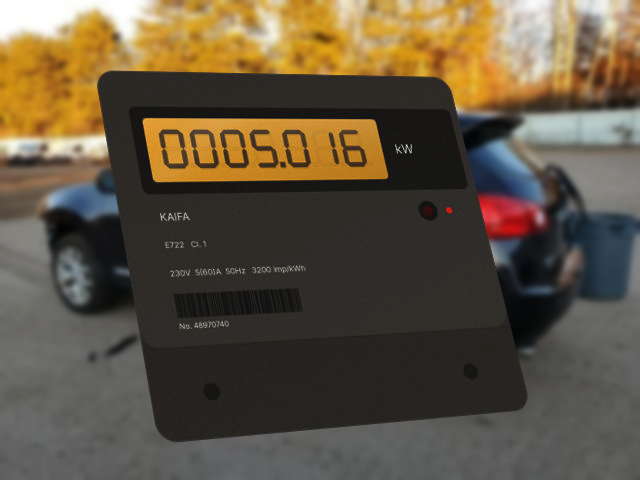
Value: 5.016 kW
